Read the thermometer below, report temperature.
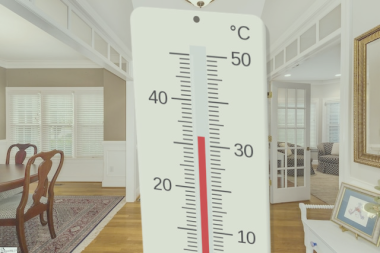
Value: 32 °C
